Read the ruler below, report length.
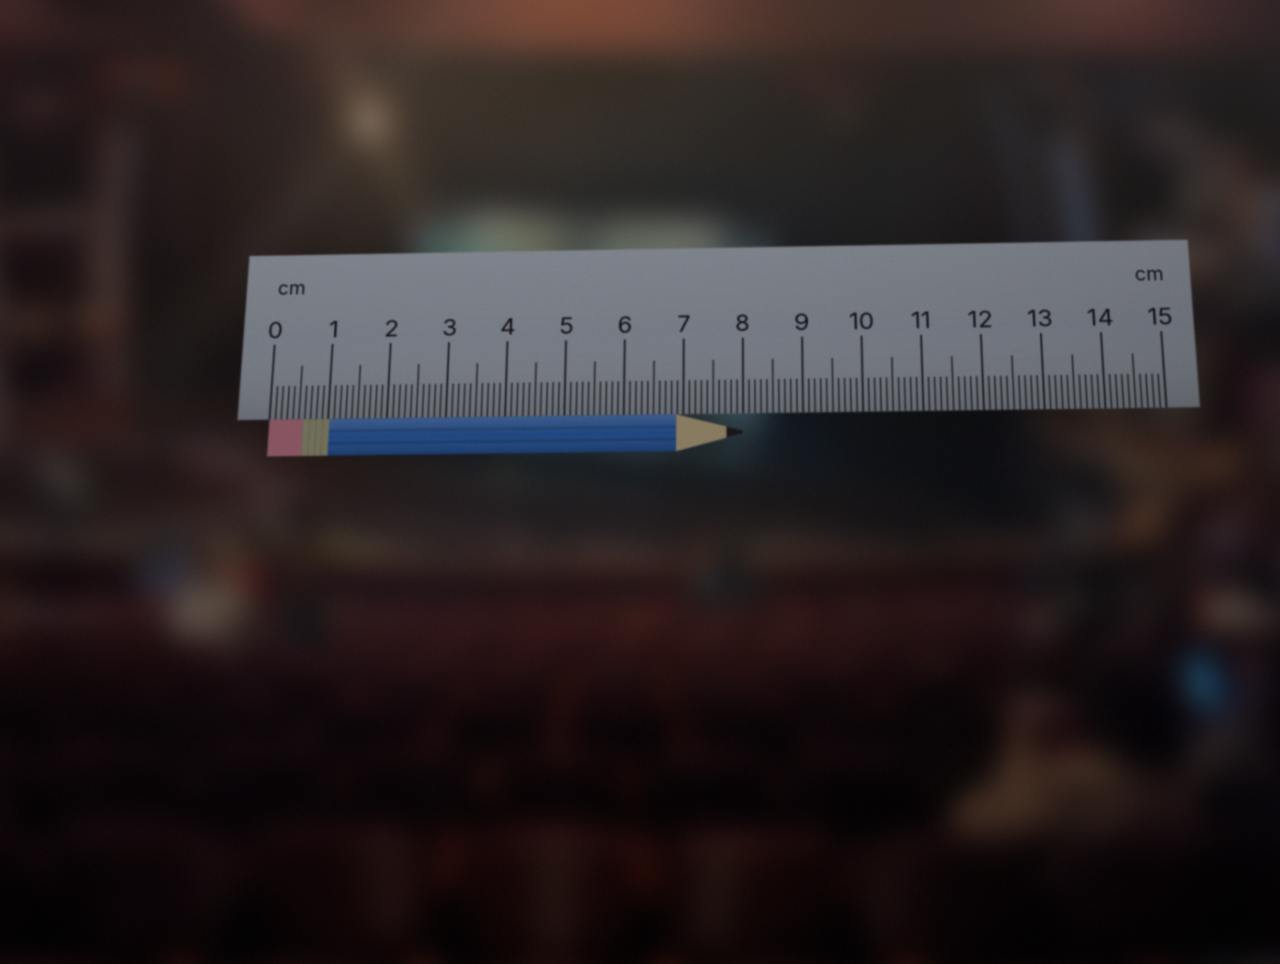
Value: 8 cm
